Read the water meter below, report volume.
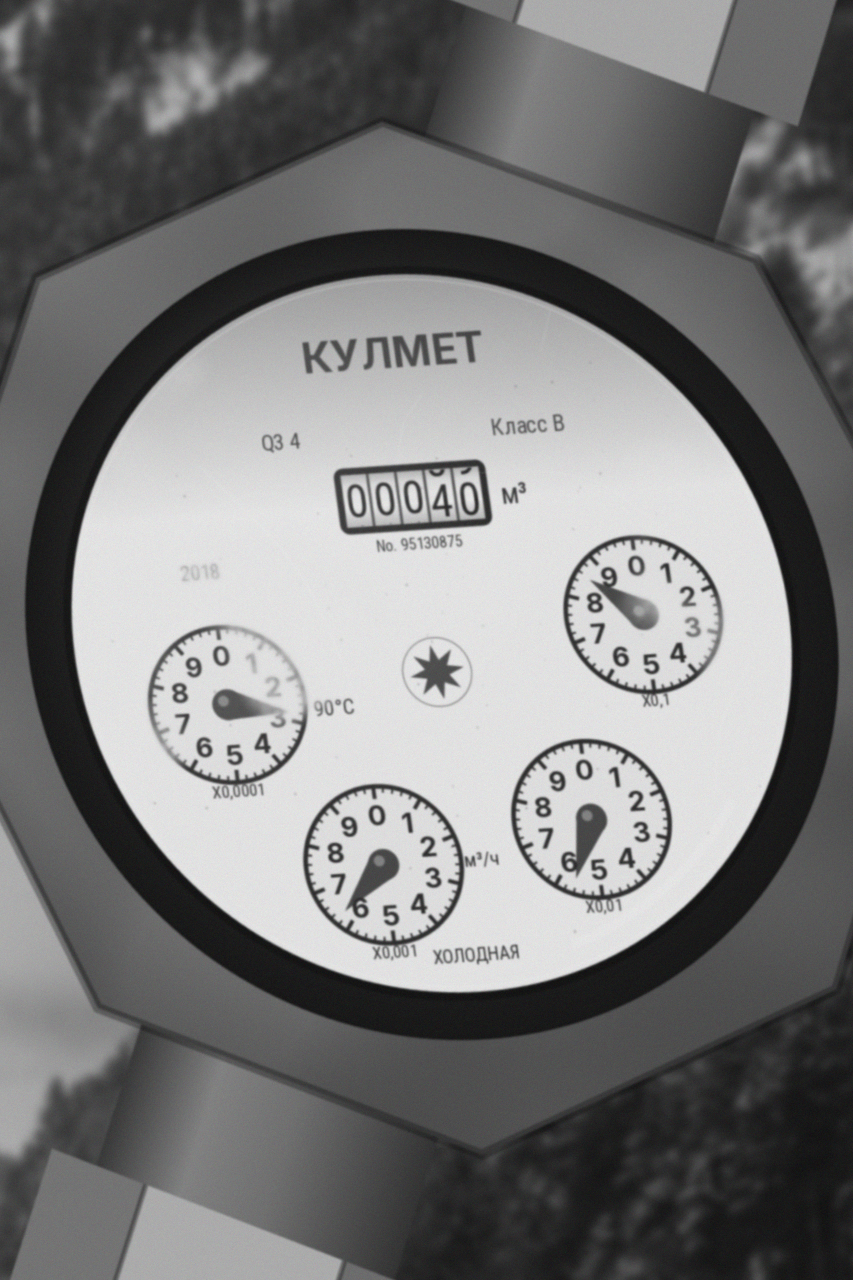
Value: 39.8562 m³
